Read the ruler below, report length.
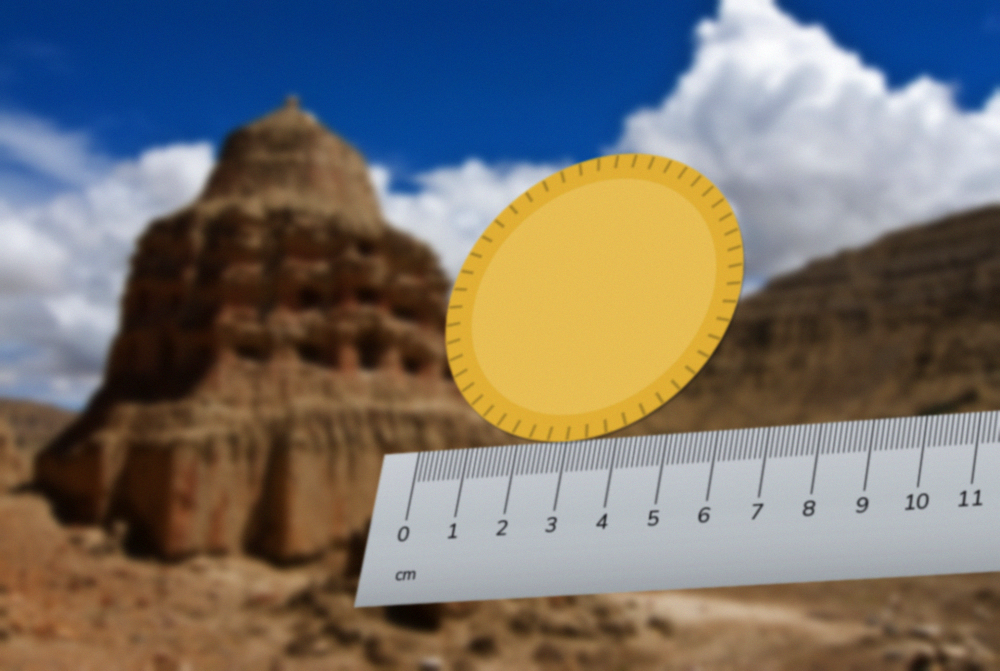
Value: 6 cm
